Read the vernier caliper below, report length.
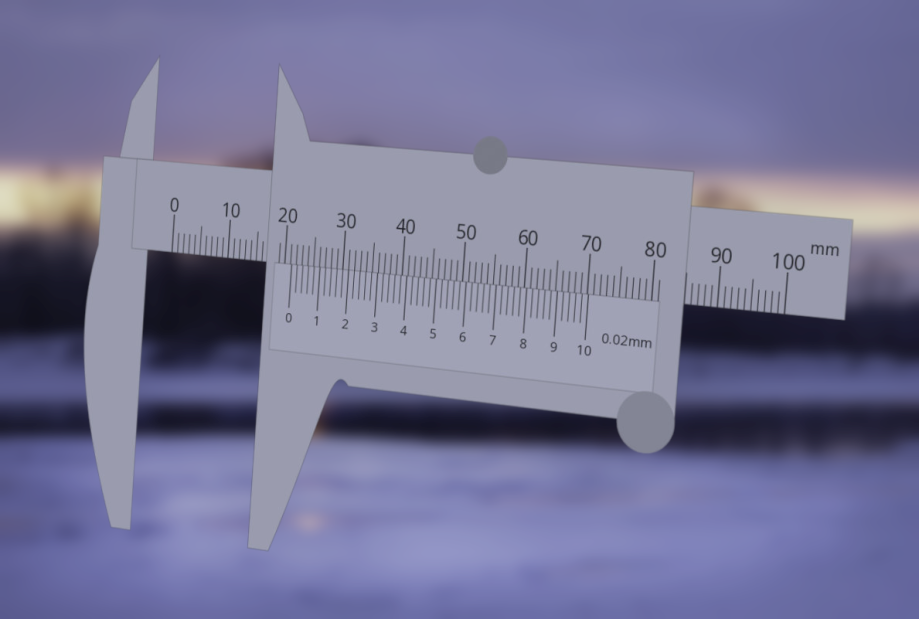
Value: 21.2 mm
